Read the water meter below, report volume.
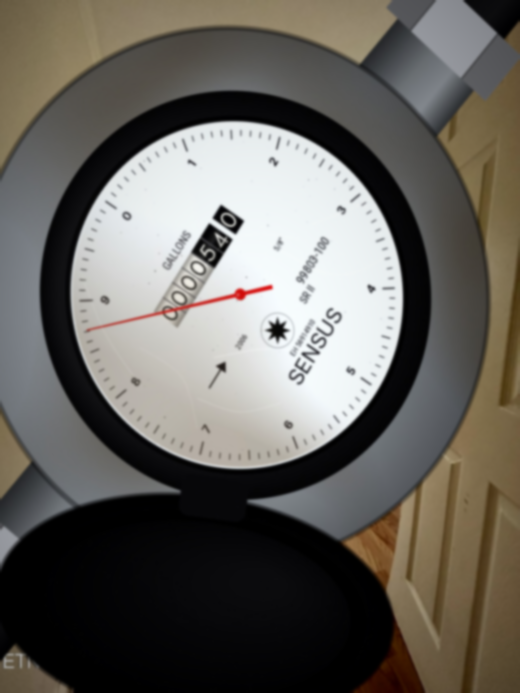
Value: 538.7 gal
